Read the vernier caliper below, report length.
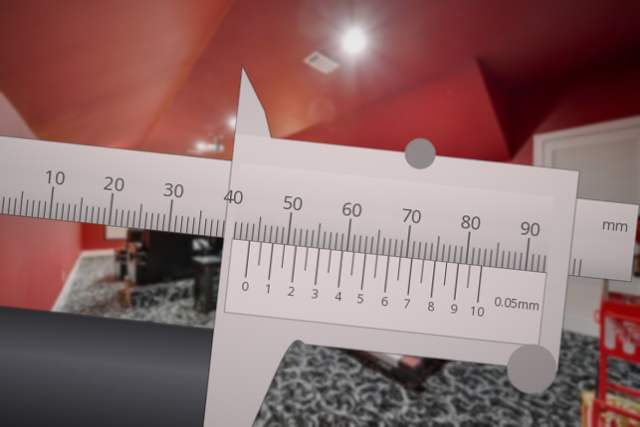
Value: 43.6 mm
